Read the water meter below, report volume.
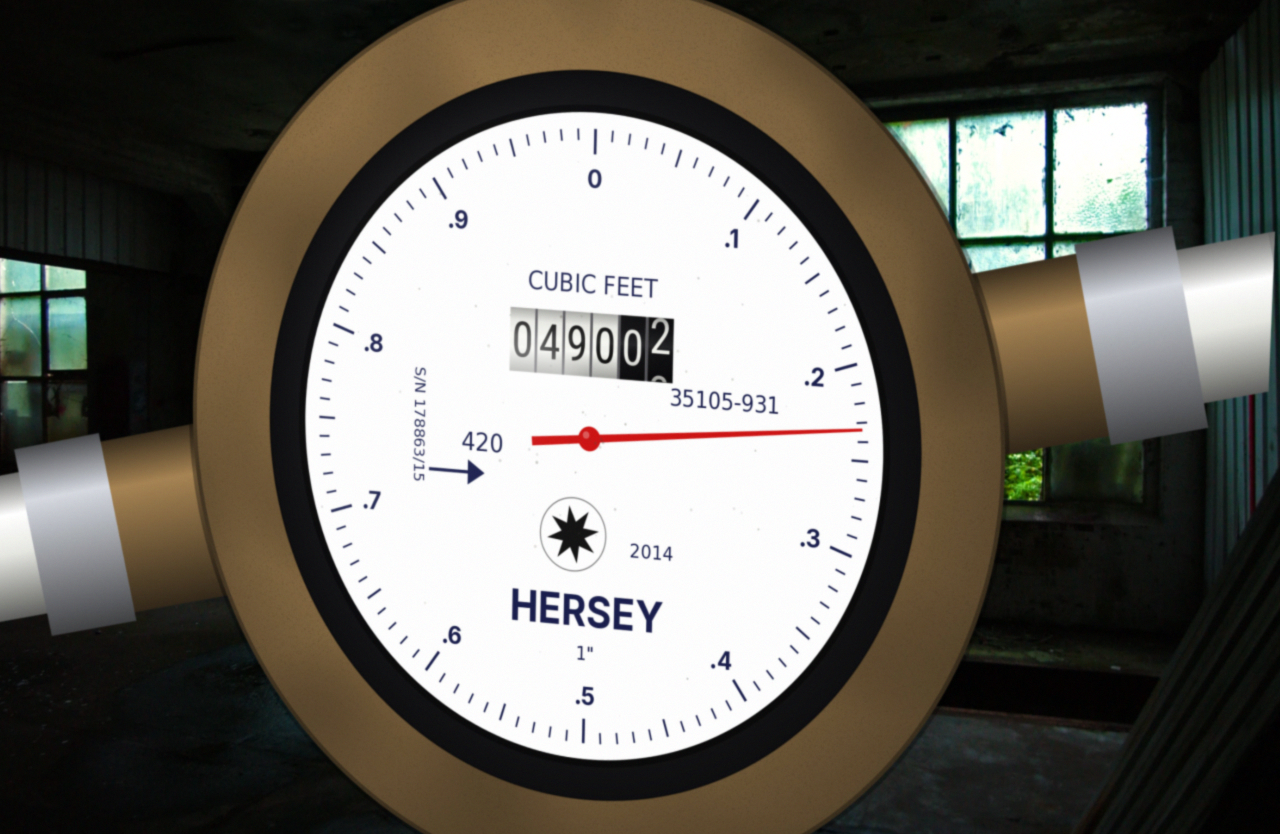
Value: 49002.23 ft³
